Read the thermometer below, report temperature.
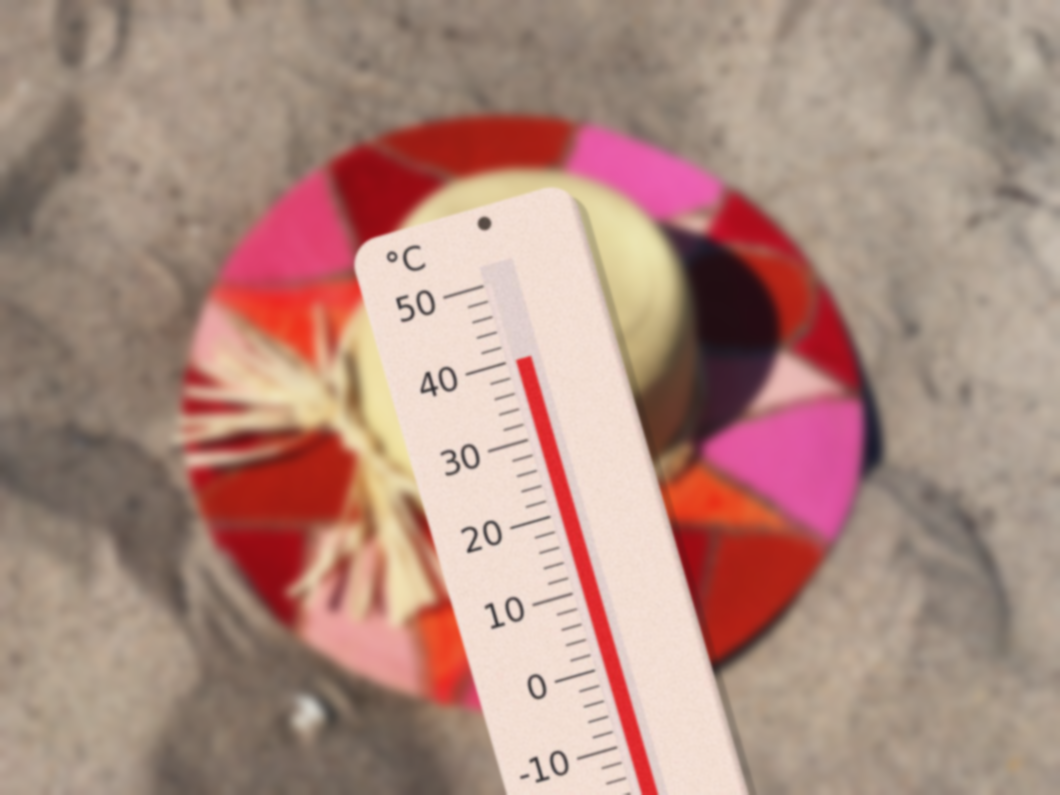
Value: 40 °C
